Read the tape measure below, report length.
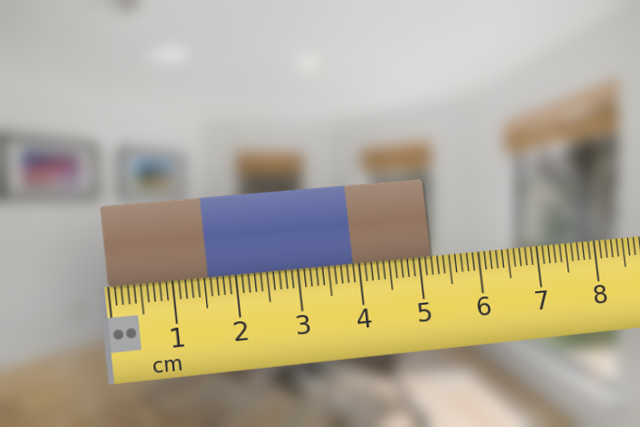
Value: 5.2 cm
